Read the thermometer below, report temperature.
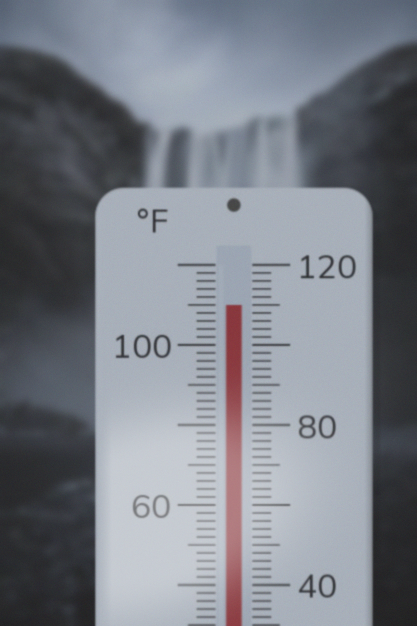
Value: 110 °F
